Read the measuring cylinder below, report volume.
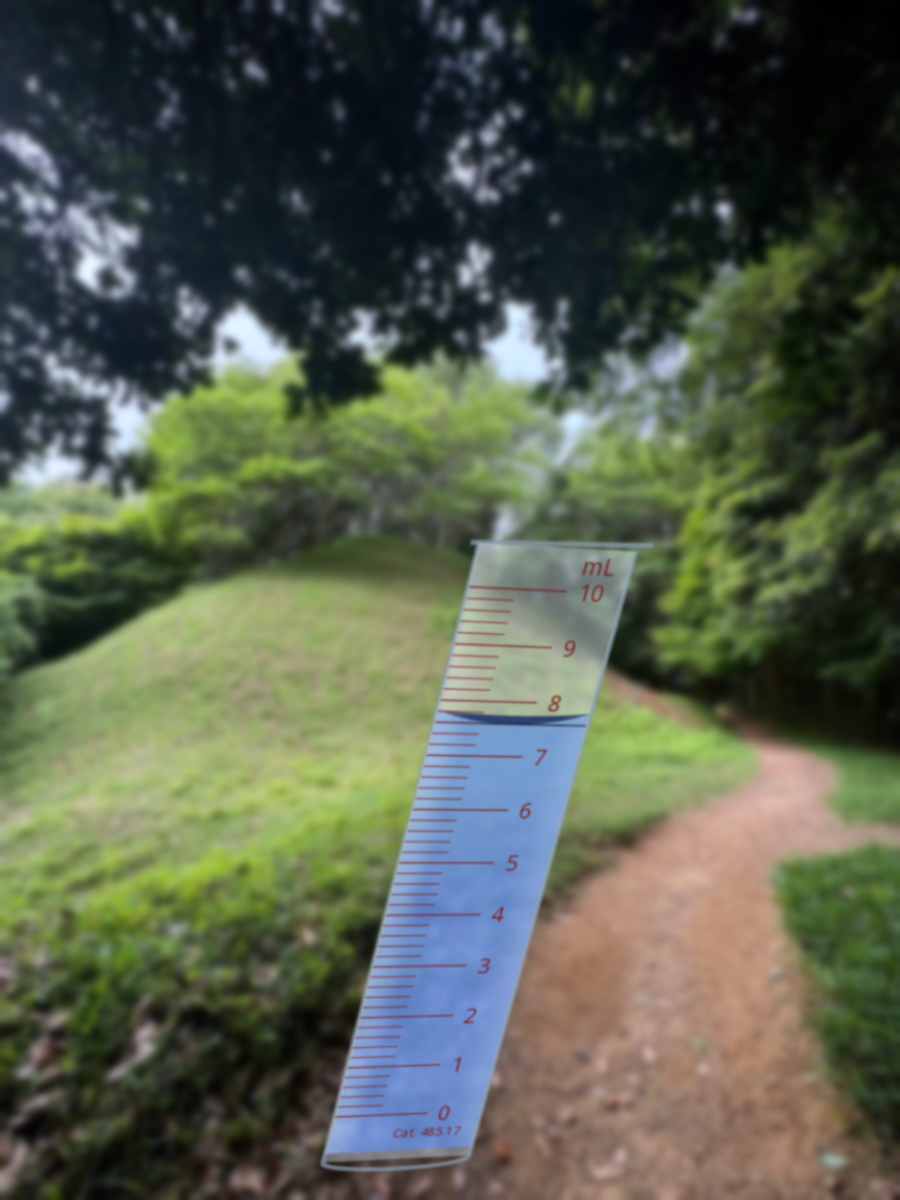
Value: 7.6 mL
